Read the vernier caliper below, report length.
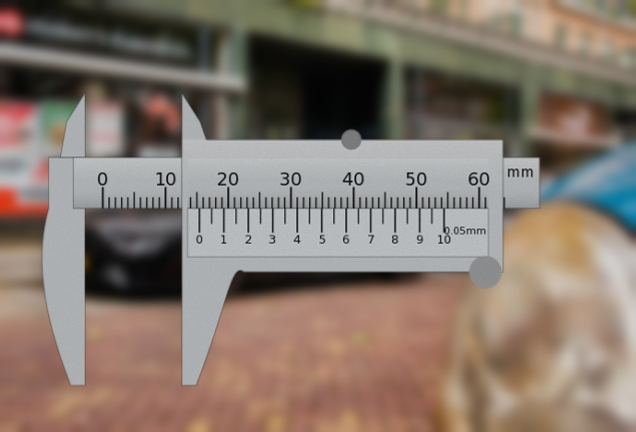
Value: 15.4 mm
